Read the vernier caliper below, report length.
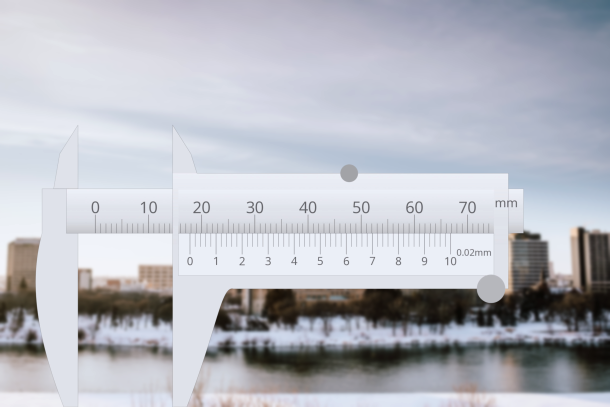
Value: 17.8 mm
